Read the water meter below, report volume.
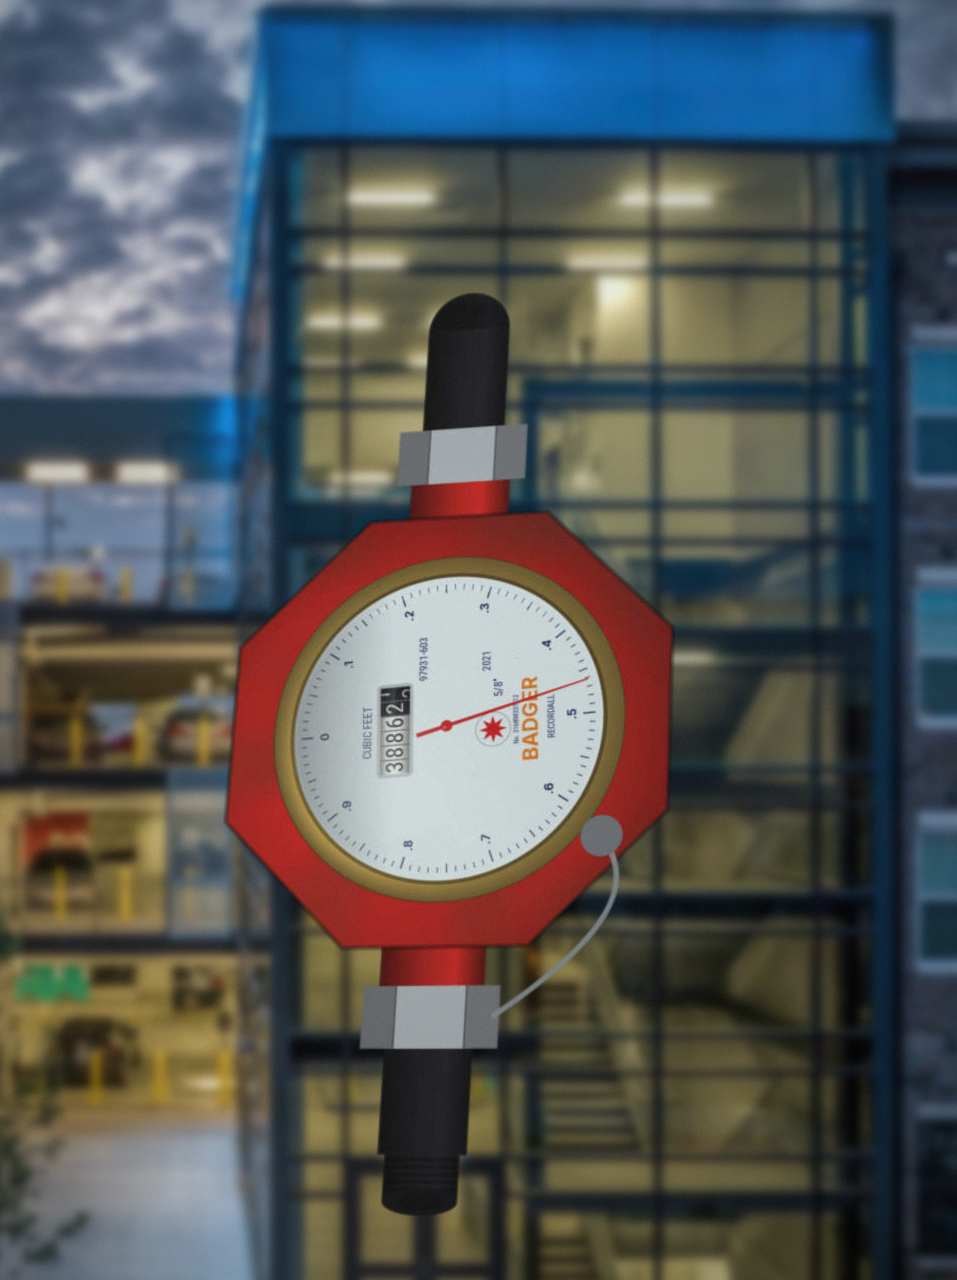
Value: 388621.46 ft³
